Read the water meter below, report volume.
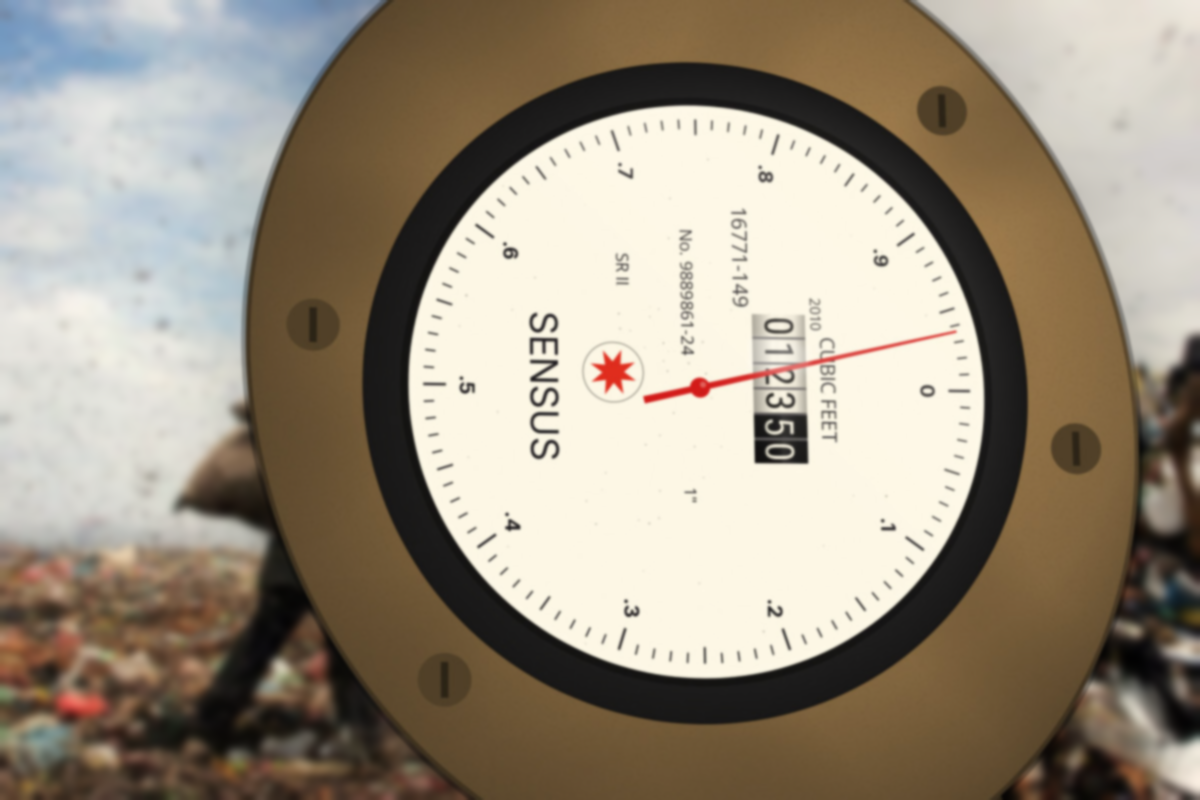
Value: 12349.96 ft³
